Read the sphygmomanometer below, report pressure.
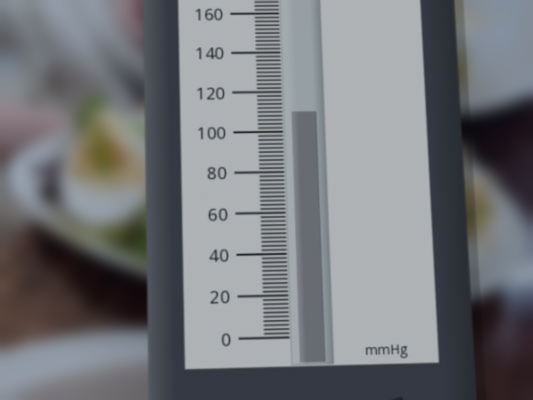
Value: 110 mmHg
